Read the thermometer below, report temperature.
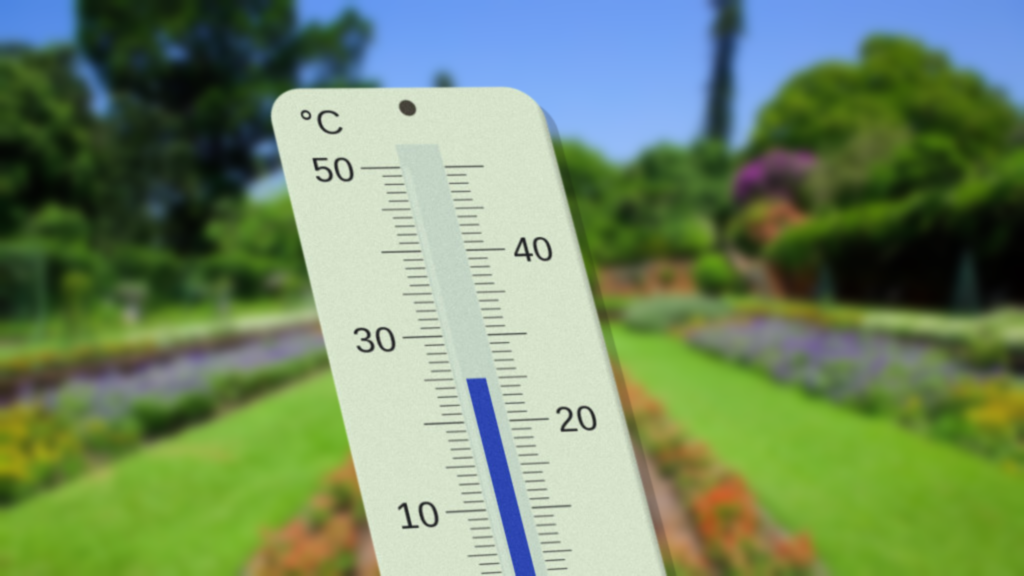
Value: 25 °C
